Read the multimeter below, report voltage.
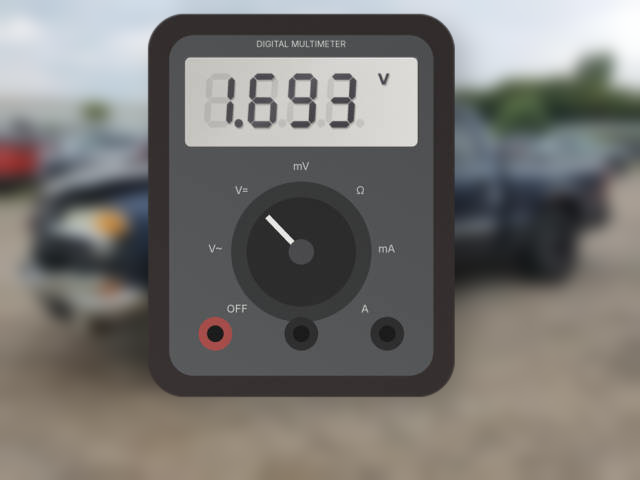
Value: 1.693 V
